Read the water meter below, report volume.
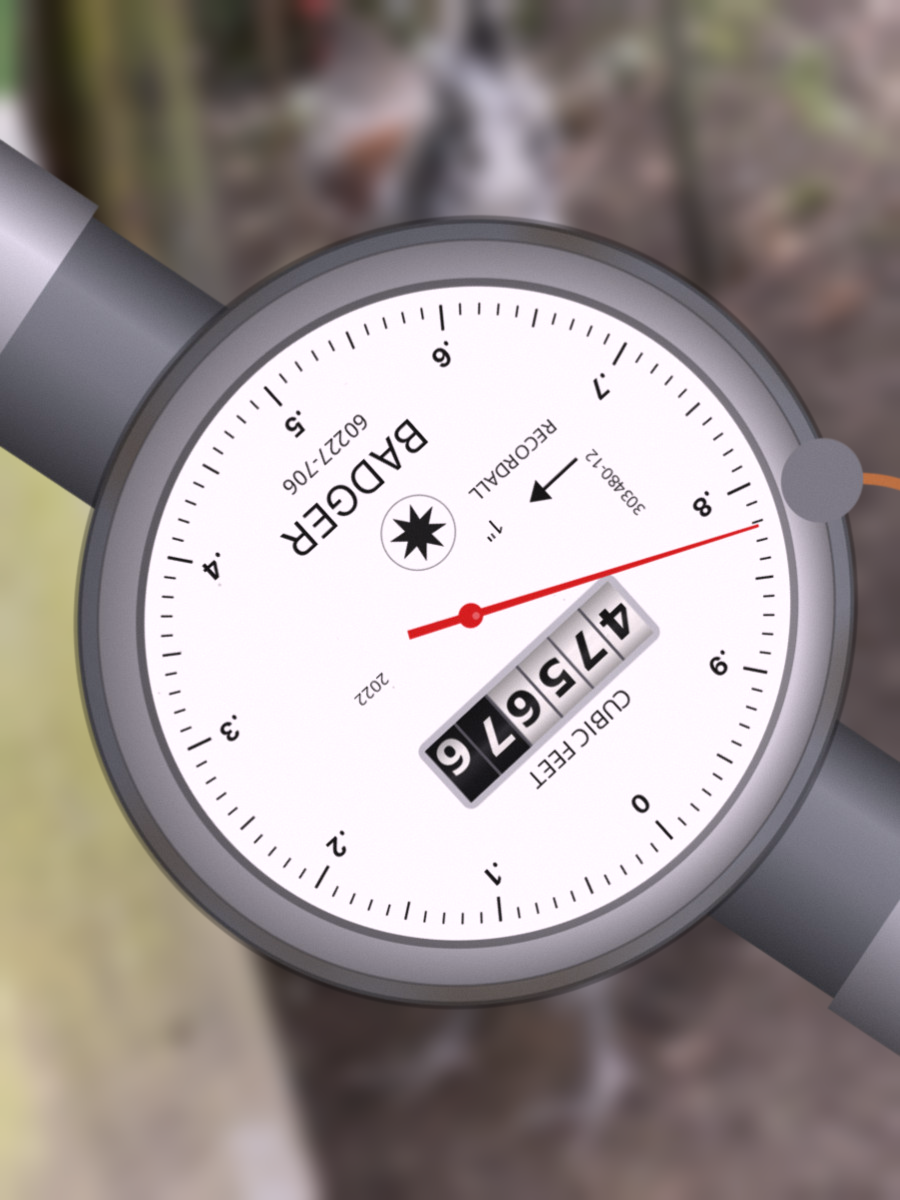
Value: 475675.82 ft³
